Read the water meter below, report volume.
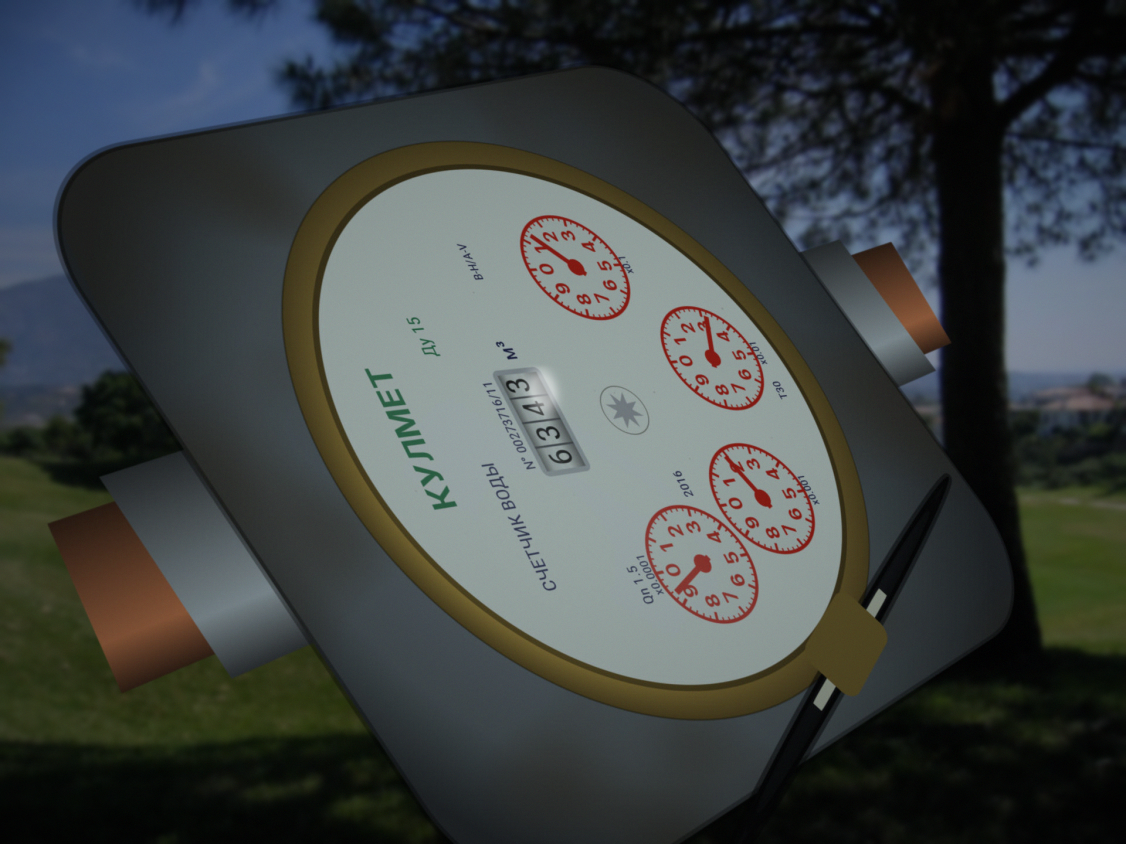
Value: 6343.1319 m³
